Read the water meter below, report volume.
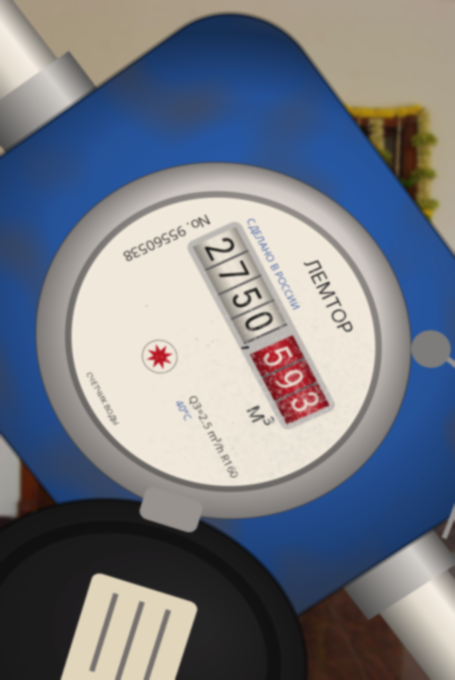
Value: 2750.593 m³
